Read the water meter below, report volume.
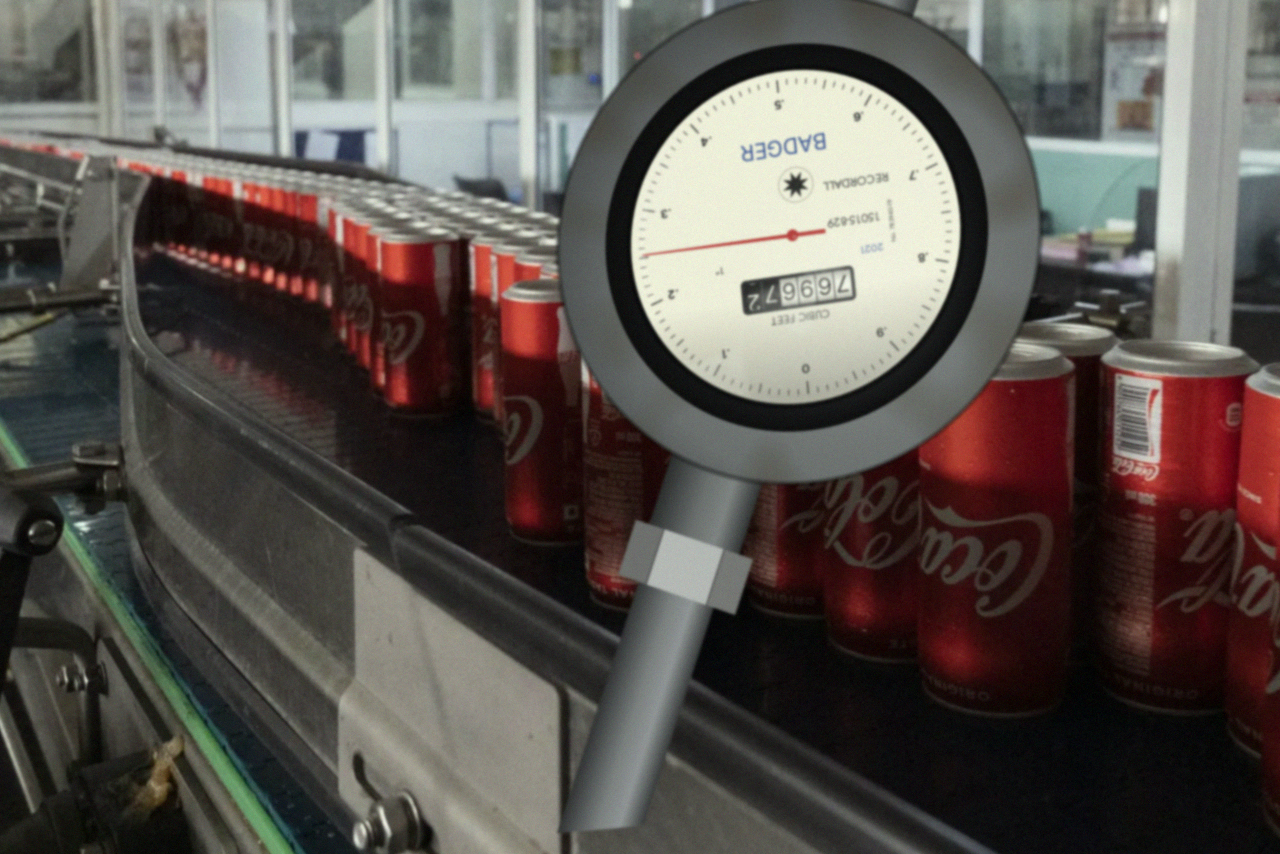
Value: 769672.25 ft³
